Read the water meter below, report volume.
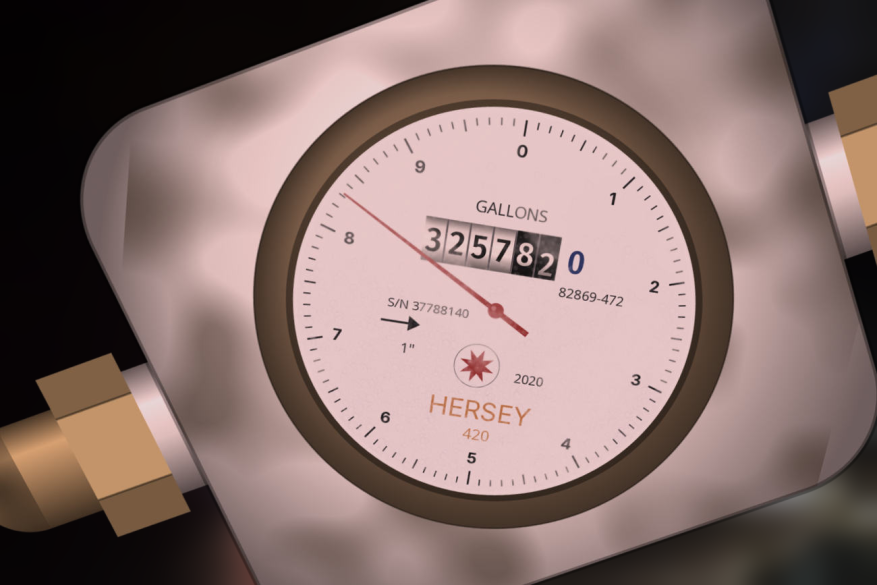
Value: 3257818.3 gal
